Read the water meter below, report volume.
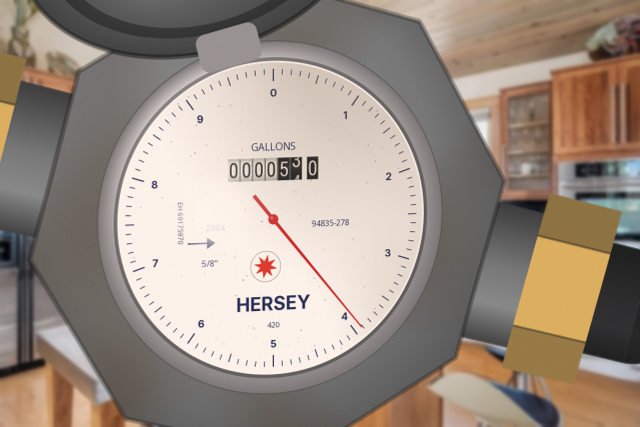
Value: 533.9 gal
